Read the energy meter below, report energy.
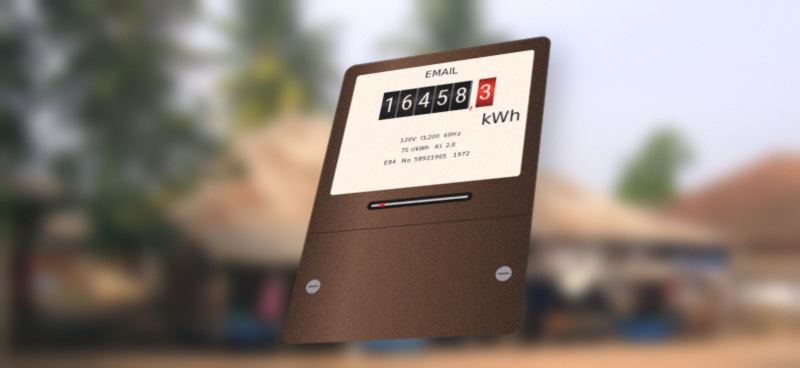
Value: 16458.3 kWh
